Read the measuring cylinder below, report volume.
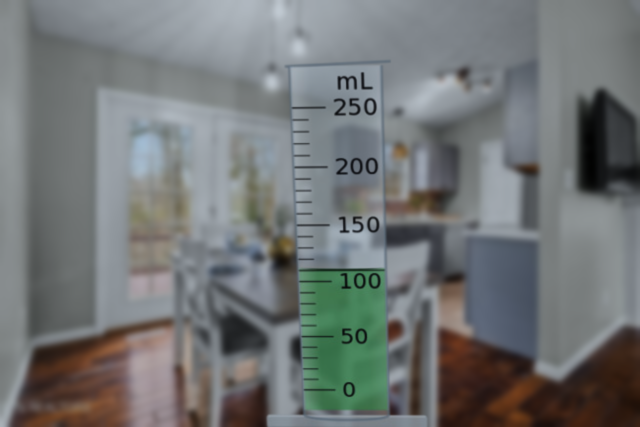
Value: 110 mL
